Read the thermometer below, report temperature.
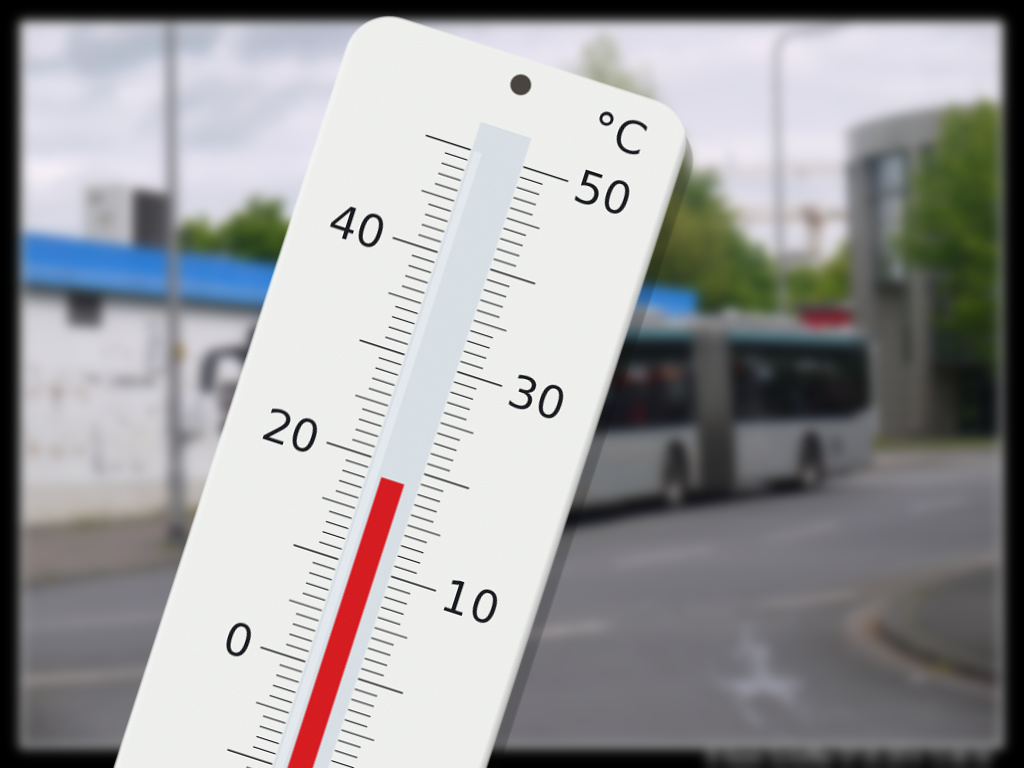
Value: 18.5 °C
